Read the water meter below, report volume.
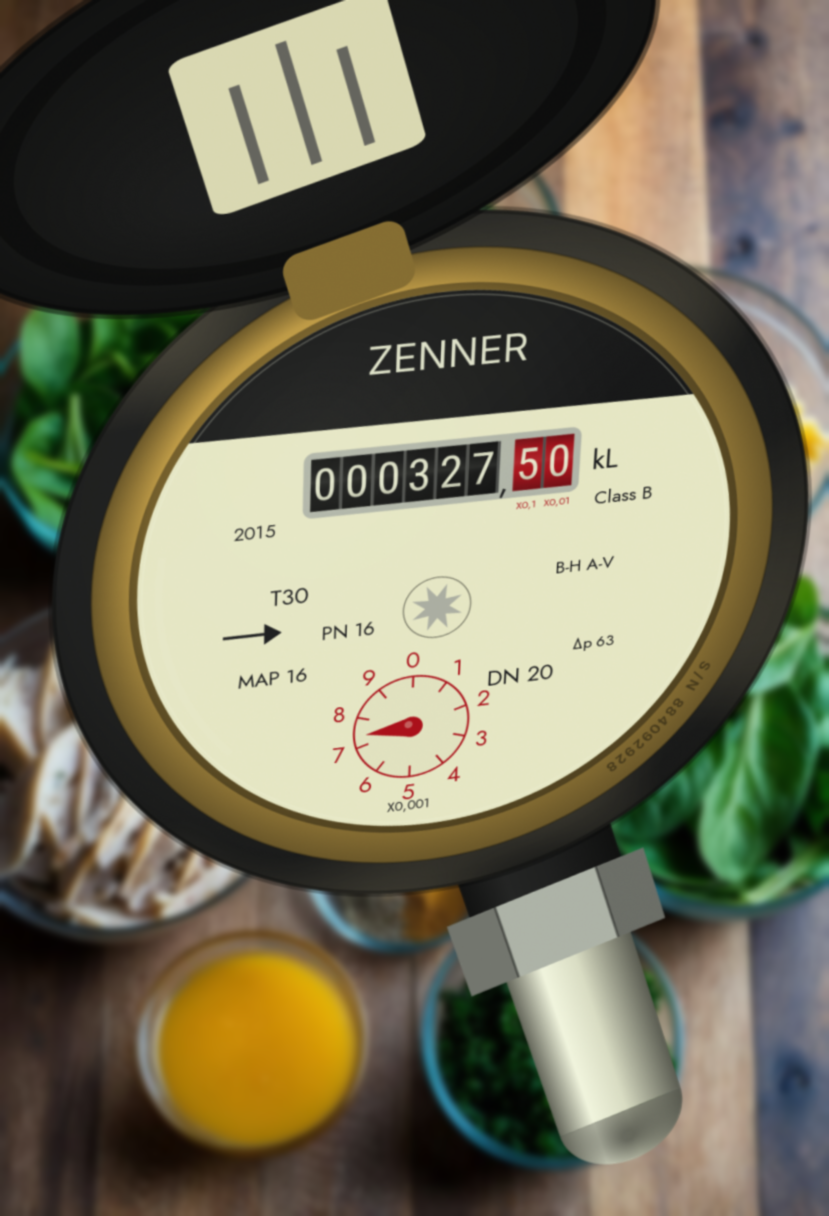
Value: 327.507 kL
